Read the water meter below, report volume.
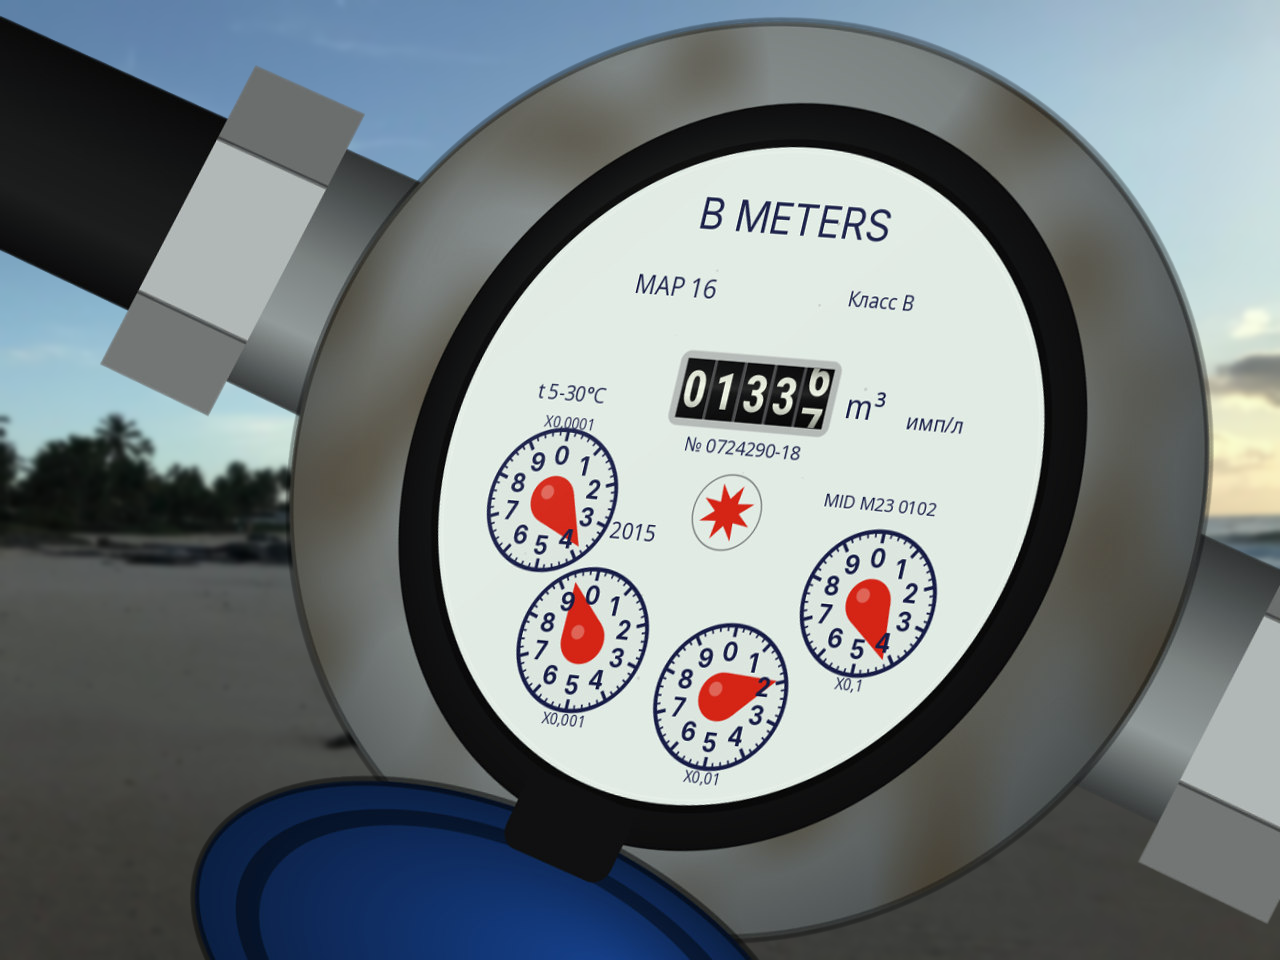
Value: 1336.4193 m³
